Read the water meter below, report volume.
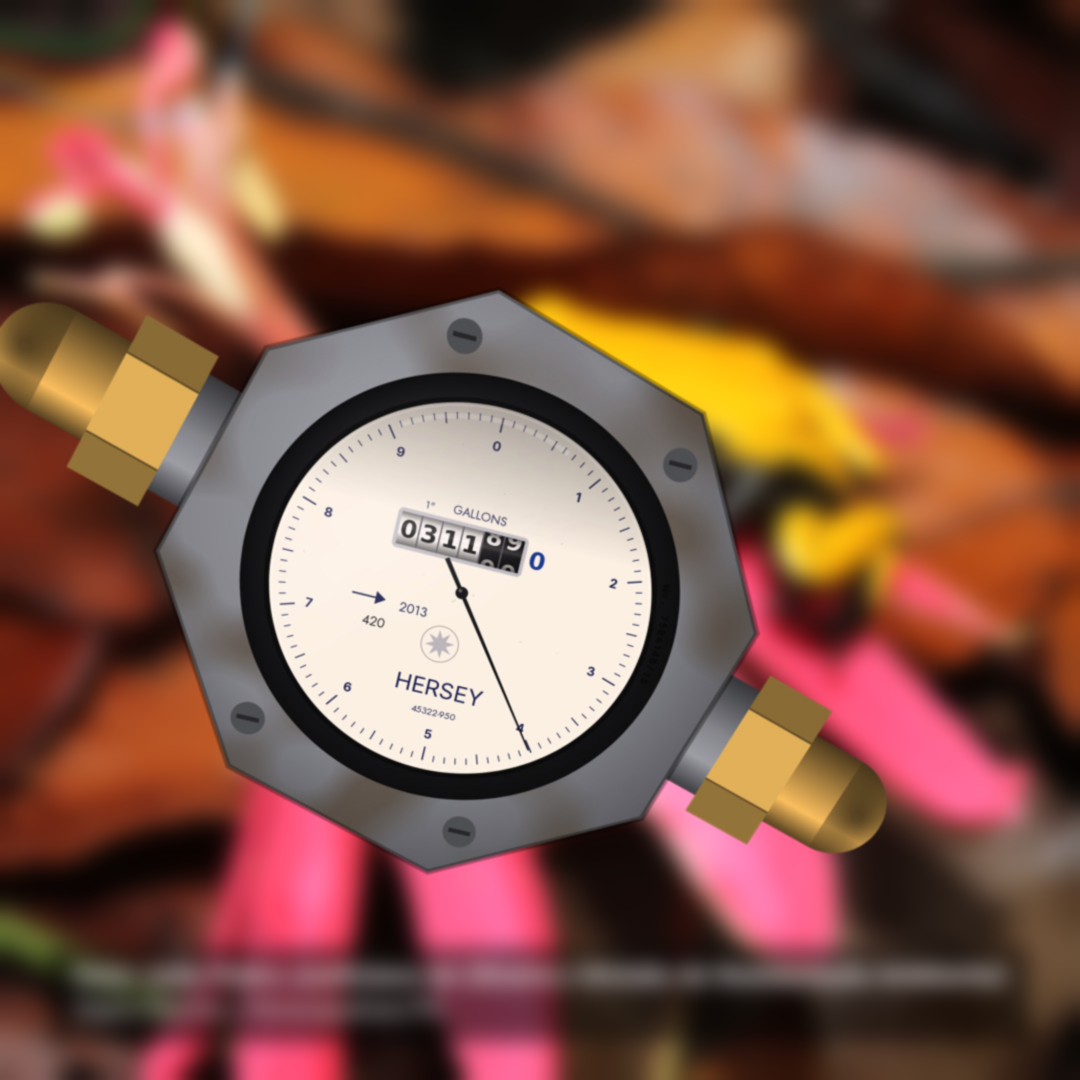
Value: 311894.0 gal
